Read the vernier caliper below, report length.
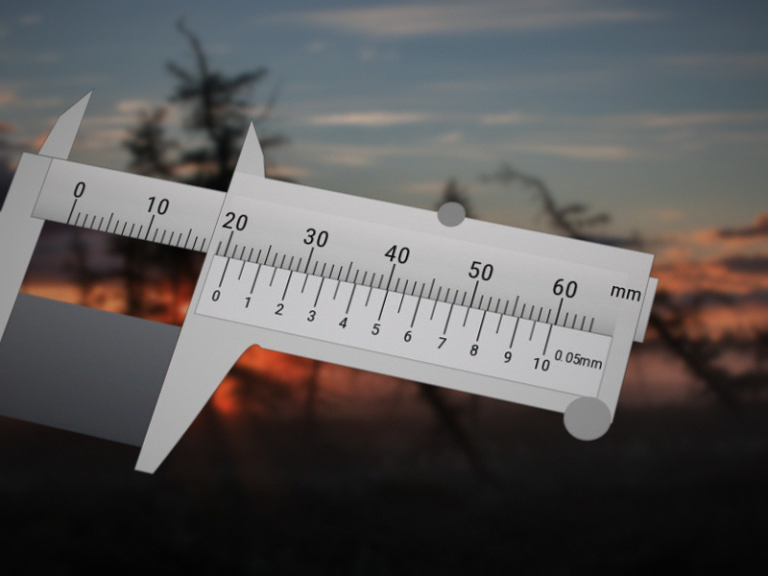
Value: 20.6 mm
